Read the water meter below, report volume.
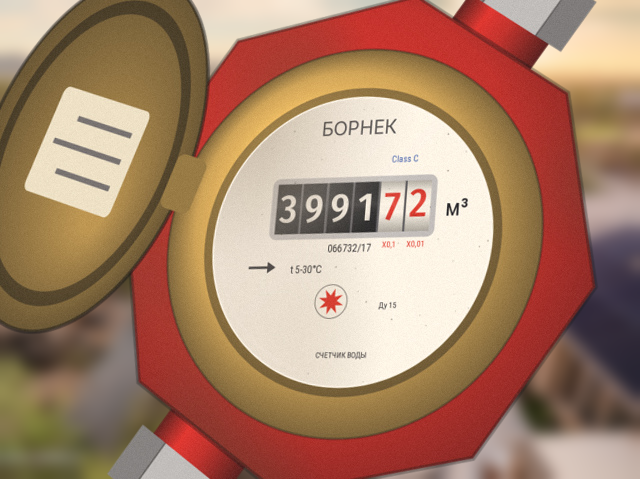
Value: 3991.72 m³
